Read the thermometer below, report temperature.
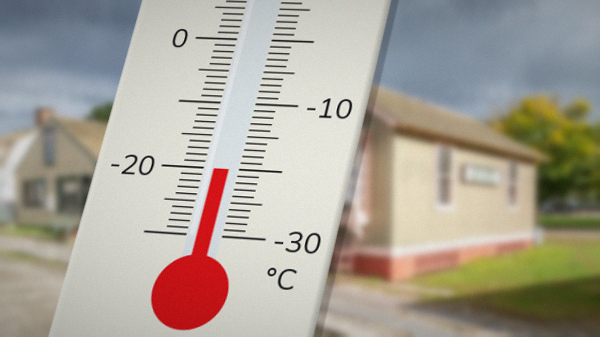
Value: -20 °C
